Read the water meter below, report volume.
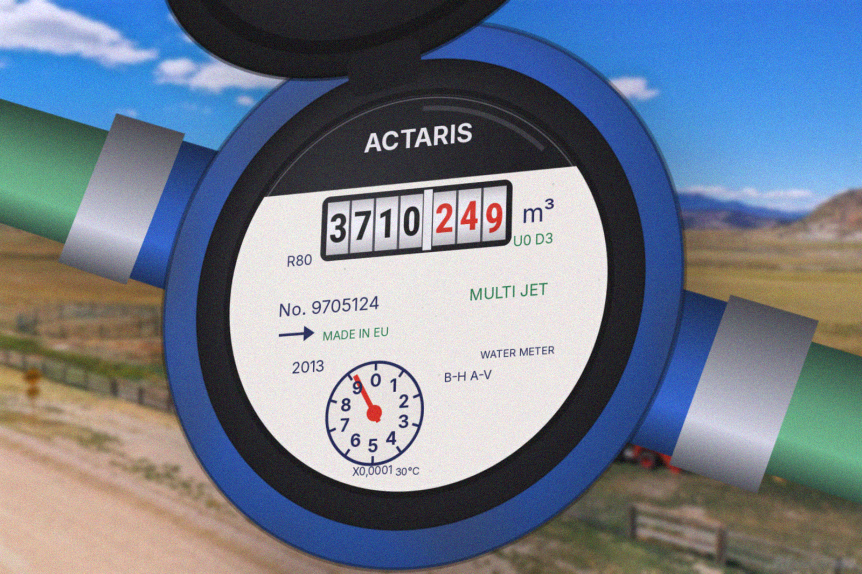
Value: 3710.2489 m³
